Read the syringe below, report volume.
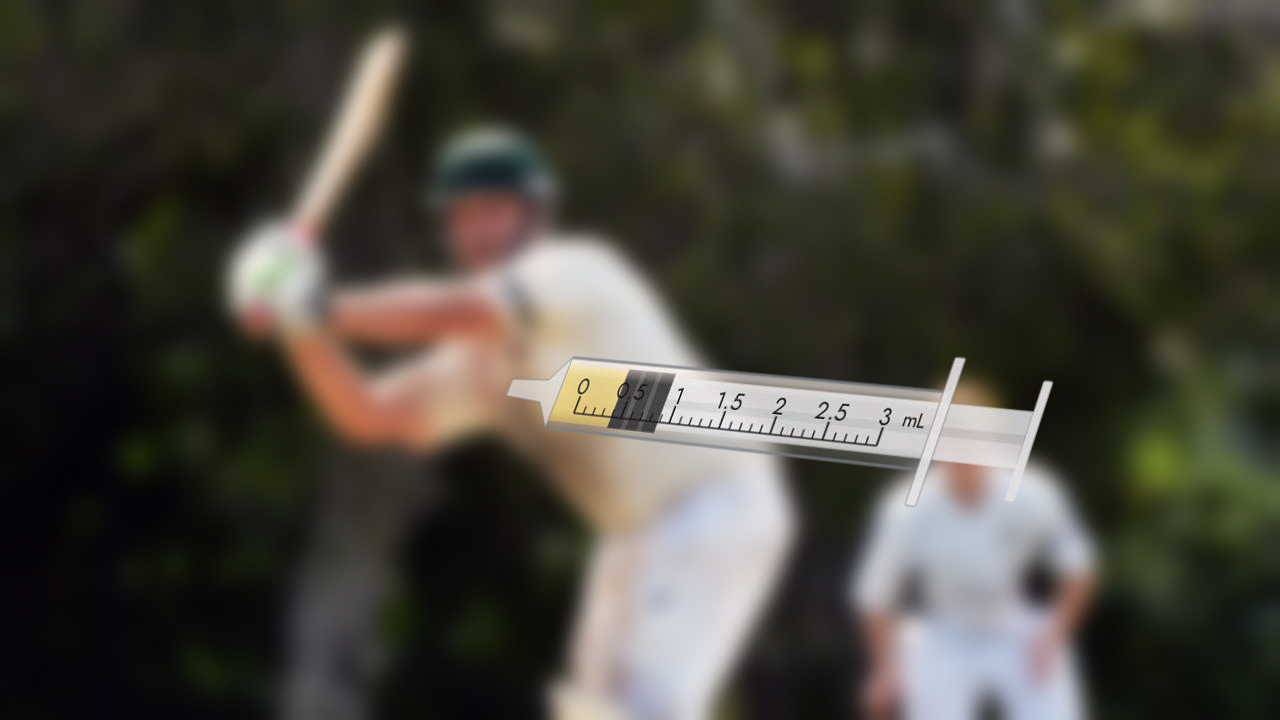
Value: 0.4 mL
